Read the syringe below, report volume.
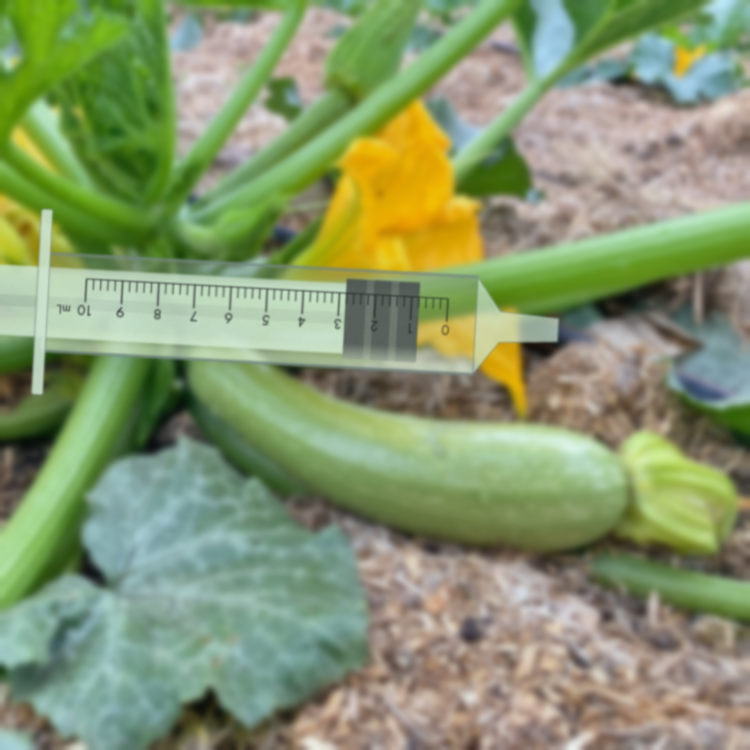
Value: 0.8 mL
